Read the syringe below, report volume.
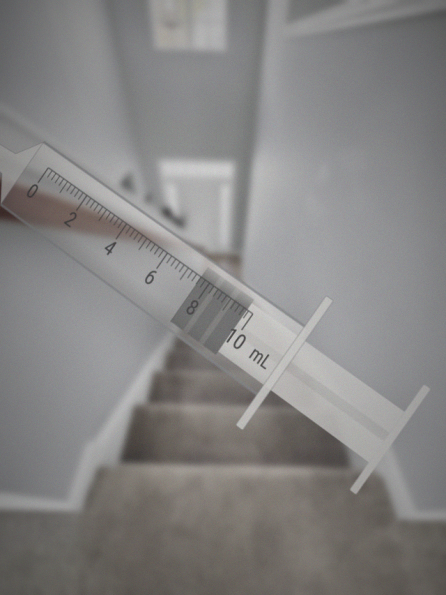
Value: 7.6 mL
